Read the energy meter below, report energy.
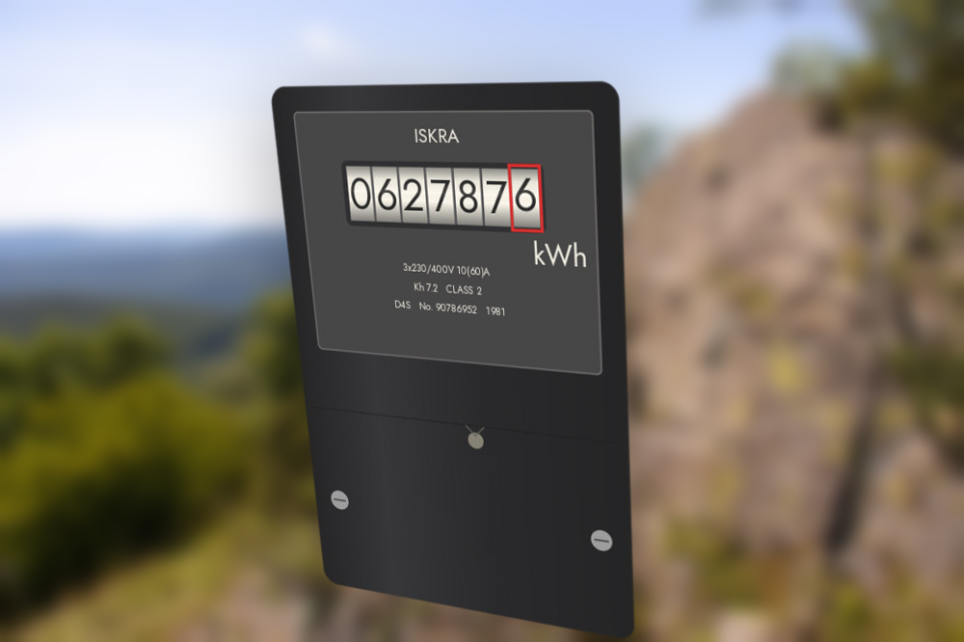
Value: 62787.6 kWh
